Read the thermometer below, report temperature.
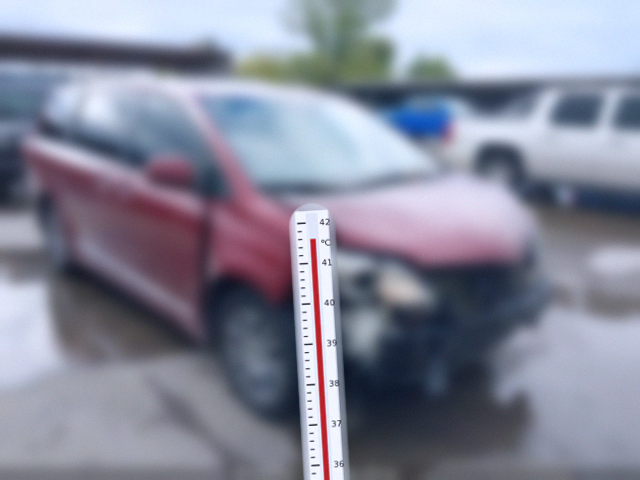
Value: 41.6 °C
